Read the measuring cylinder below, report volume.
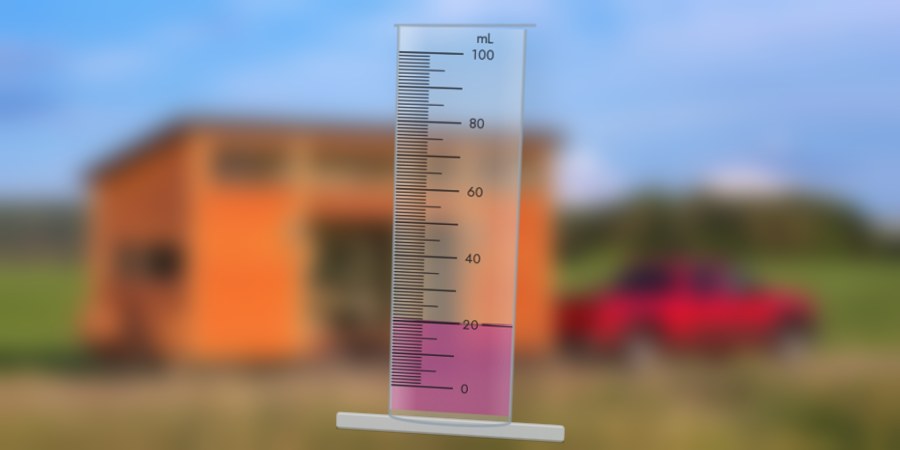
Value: 20 mL
